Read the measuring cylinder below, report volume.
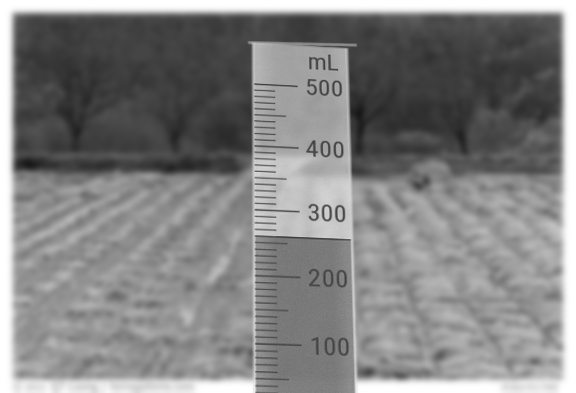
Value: 260 mL
